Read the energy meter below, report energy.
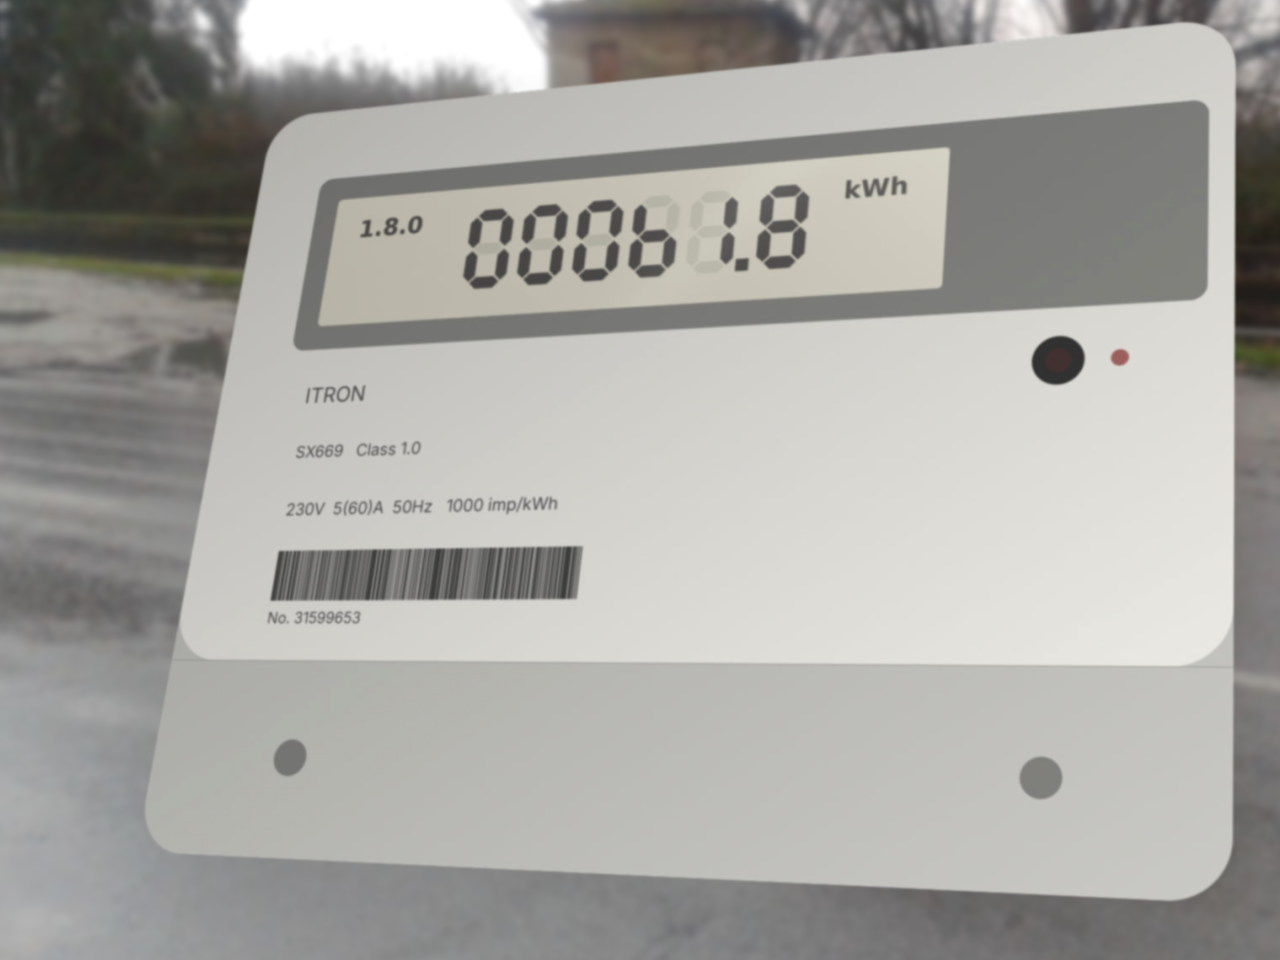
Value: 61.8 kWh
